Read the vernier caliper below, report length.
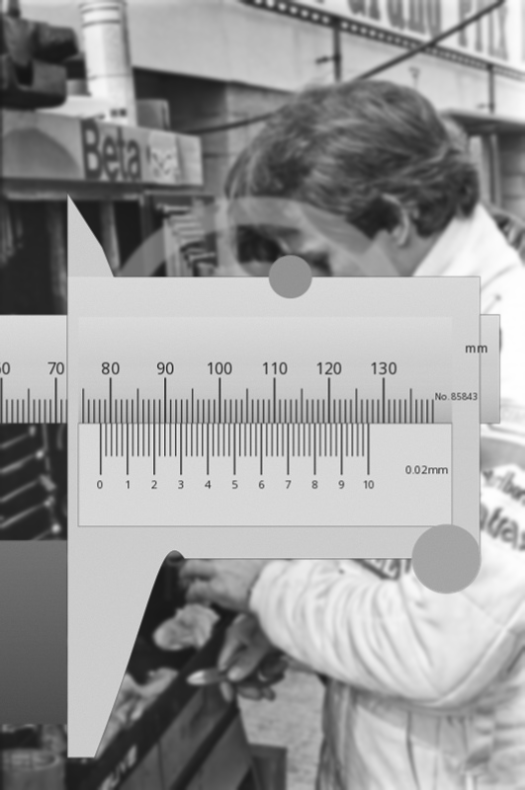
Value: 78.2 mm
